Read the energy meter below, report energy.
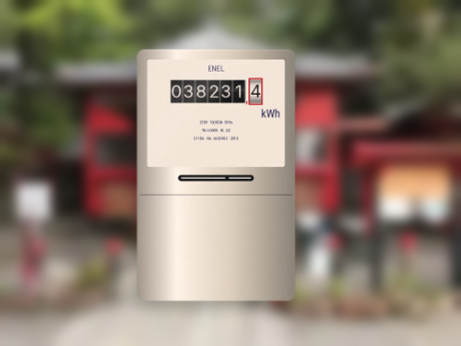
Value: 38231.4 kWh
